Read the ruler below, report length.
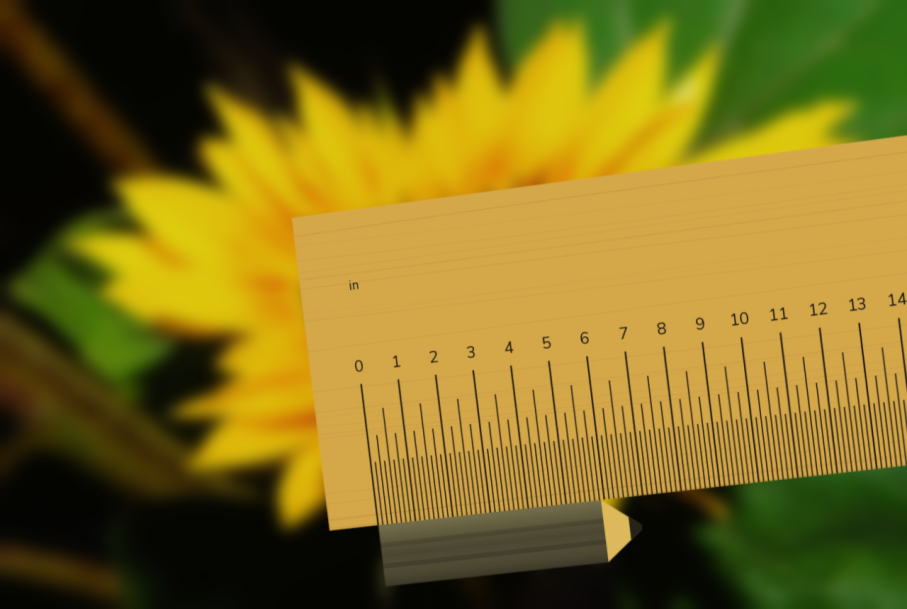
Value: 6.875 in
